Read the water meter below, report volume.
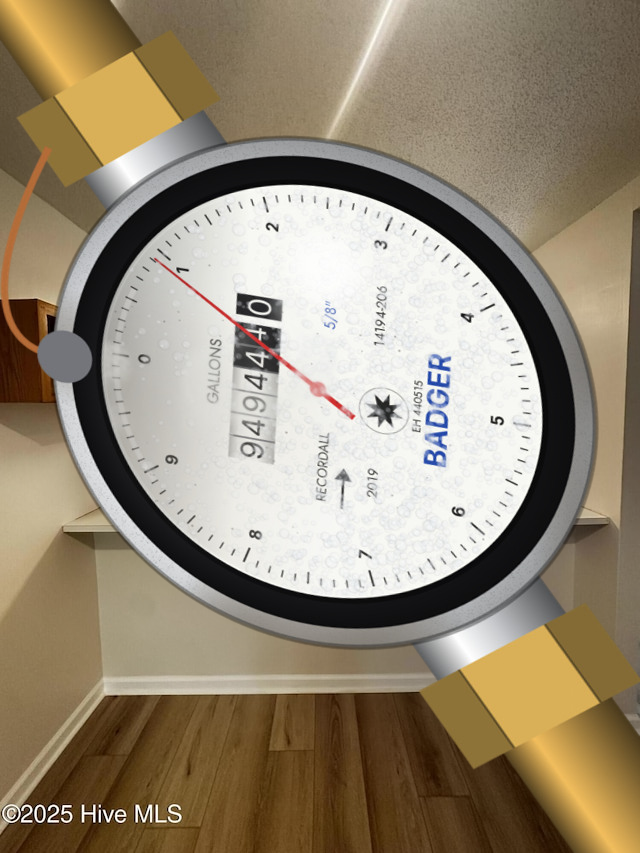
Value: 9494440.9 gal
